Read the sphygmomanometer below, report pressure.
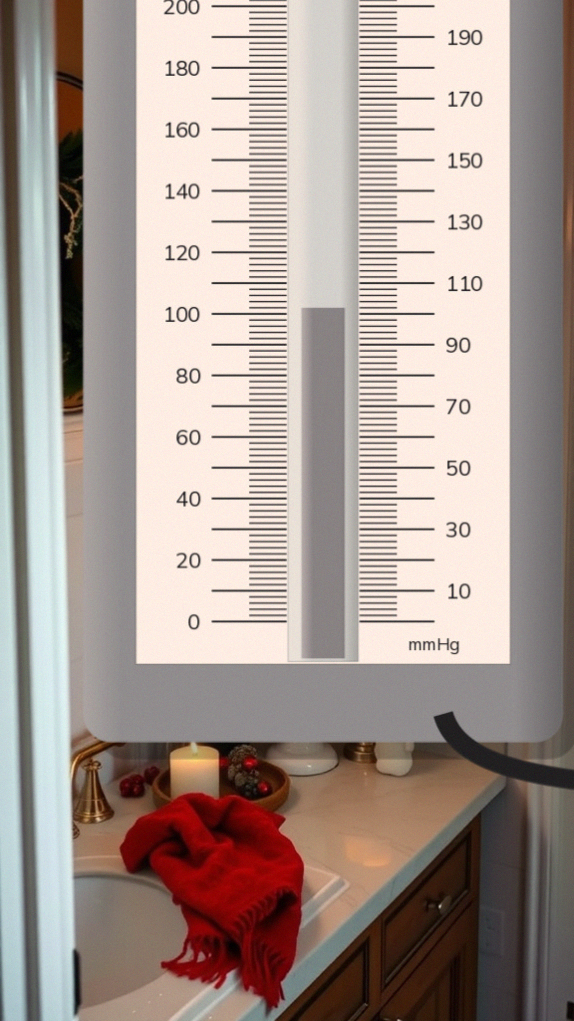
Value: 102 mmHg
